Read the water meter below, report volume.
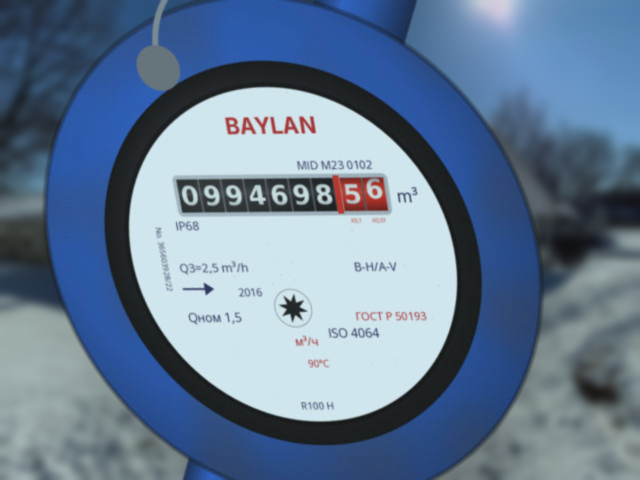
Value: 994698.56 m³
